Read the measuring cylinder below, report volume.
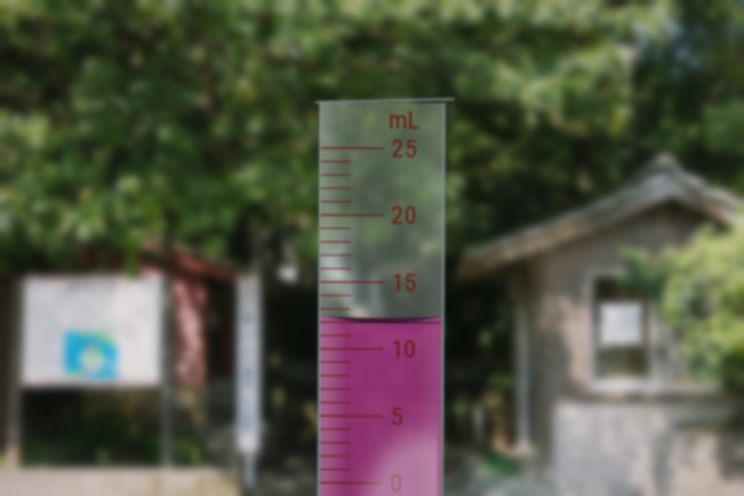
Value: 12 mL
